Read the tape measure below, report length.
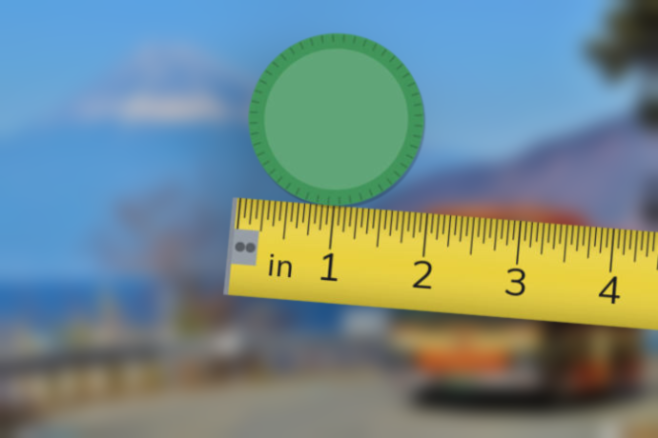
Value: 1.875 in
